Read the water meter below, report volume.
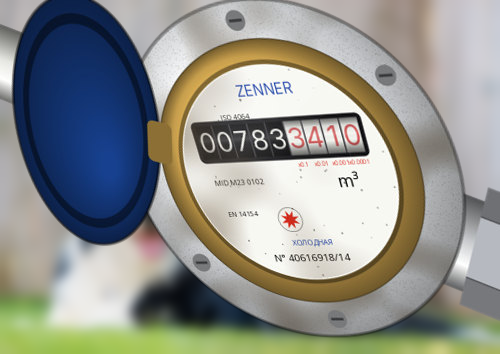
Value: 783.3410 m³
